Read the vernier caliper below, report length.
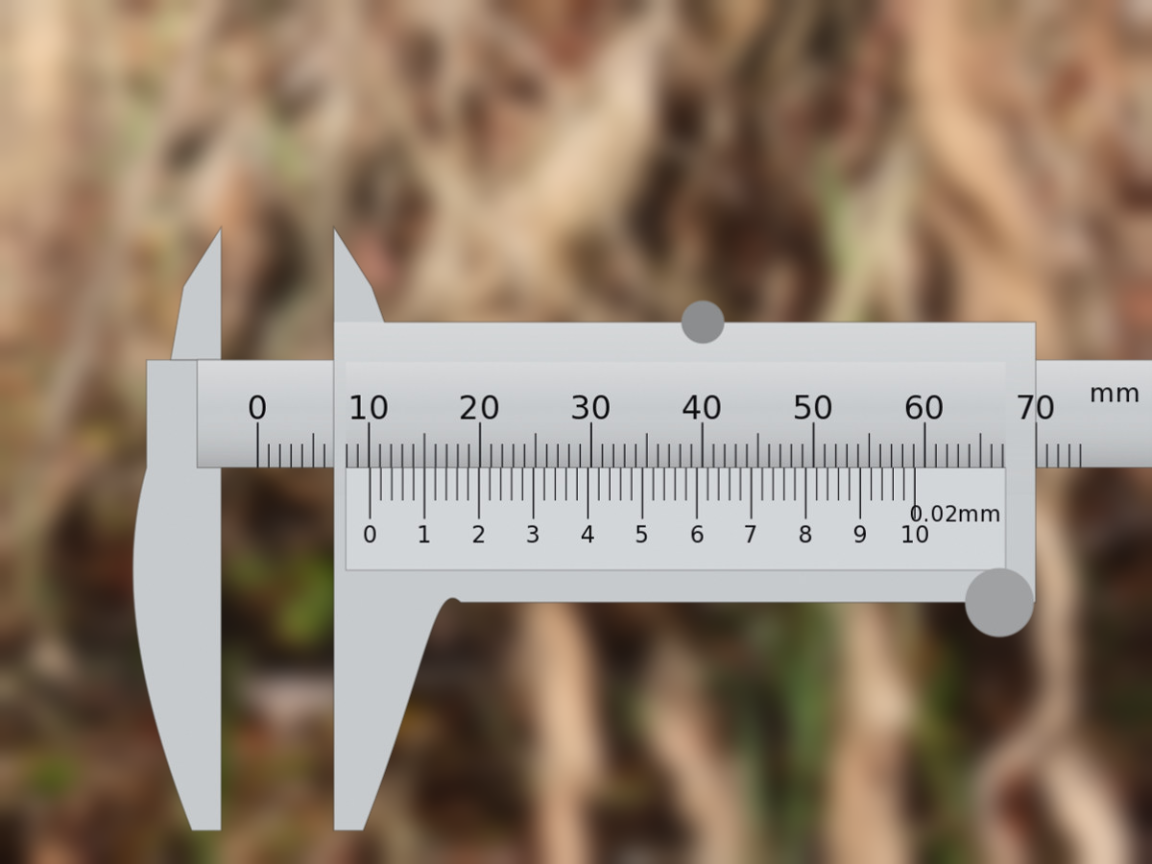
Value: 10.1 mm
